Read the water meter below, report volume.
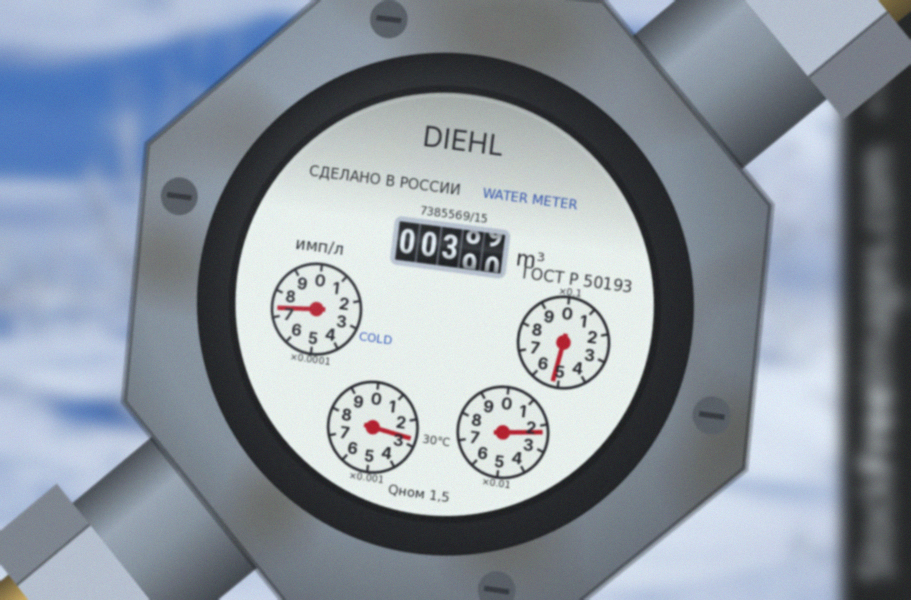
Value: 389.5227 m³
